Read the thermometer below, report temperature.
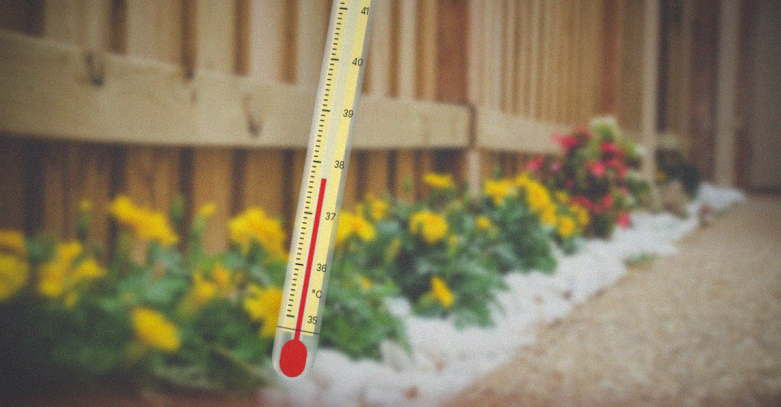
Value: 37.7 °C
